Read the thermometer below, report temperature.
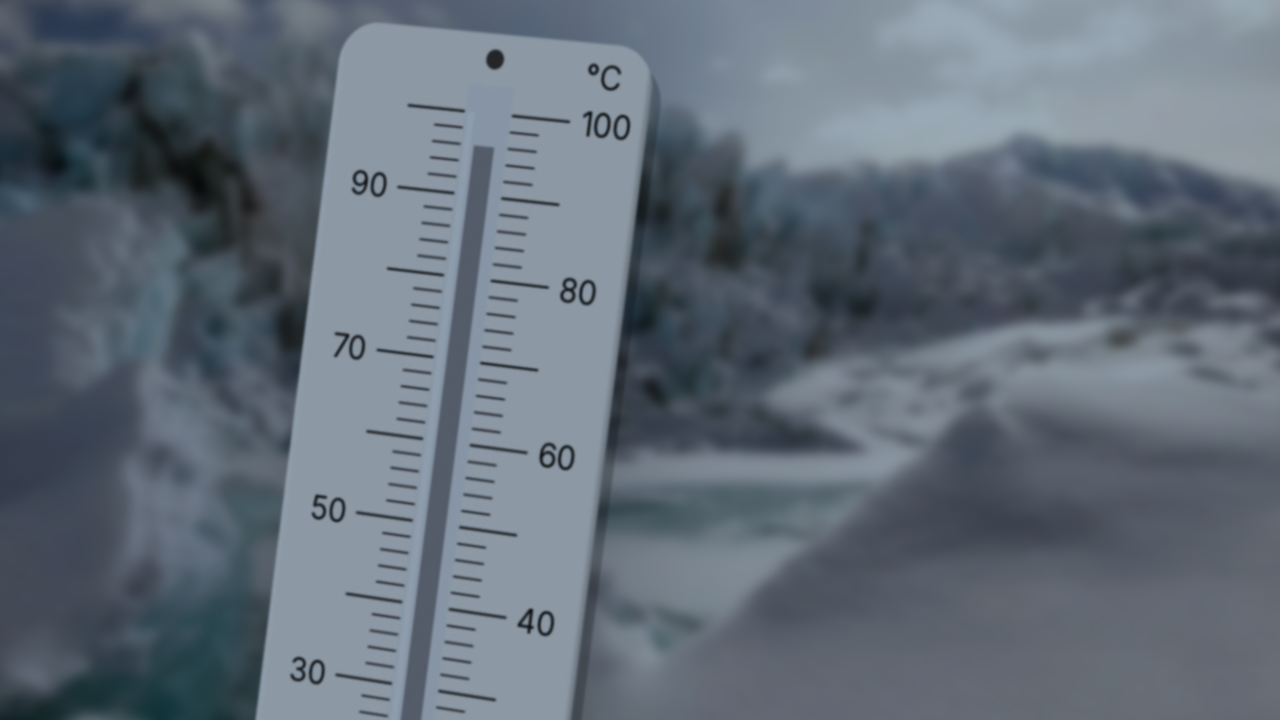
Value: 96 °C
